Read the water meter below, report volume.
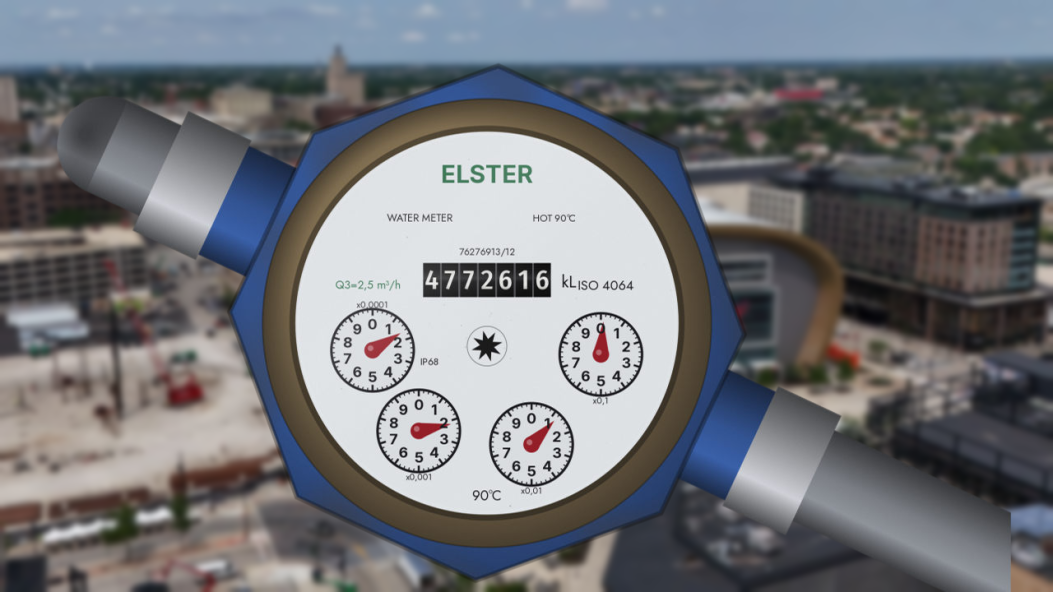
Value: 4772616.0121 kL
